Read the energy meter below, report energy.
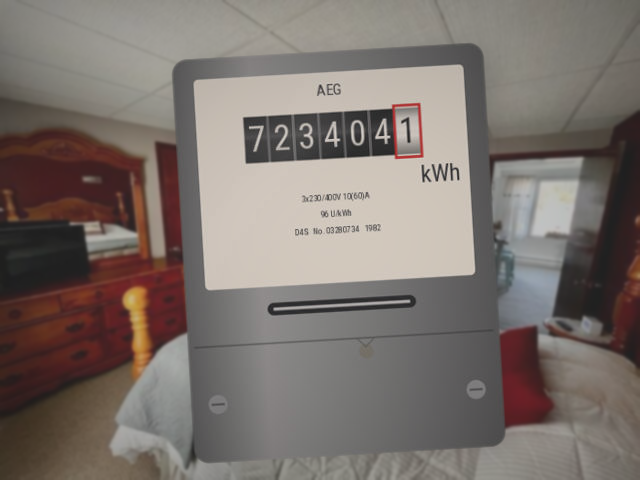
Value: 723404.1 kWh
